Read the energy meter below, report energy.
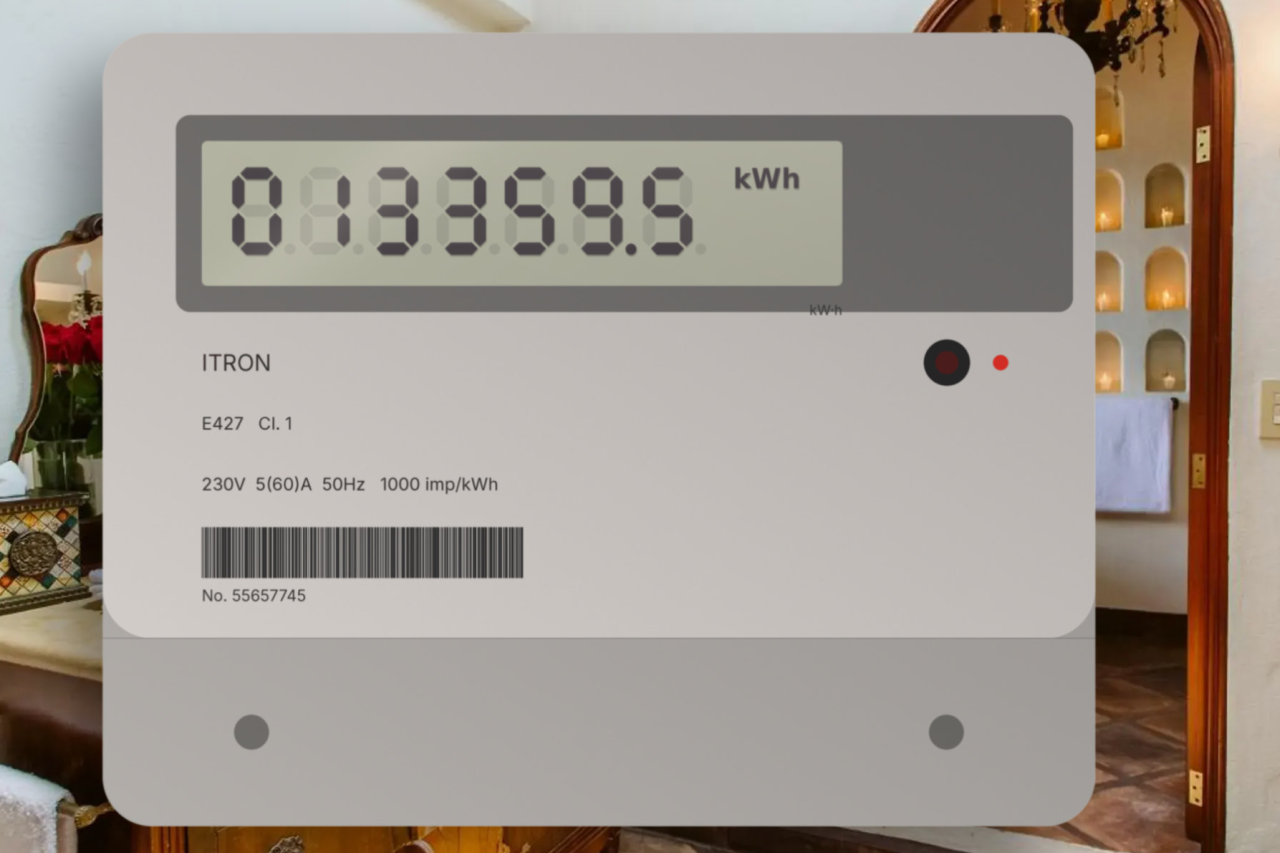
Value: 13359.5 kWh
